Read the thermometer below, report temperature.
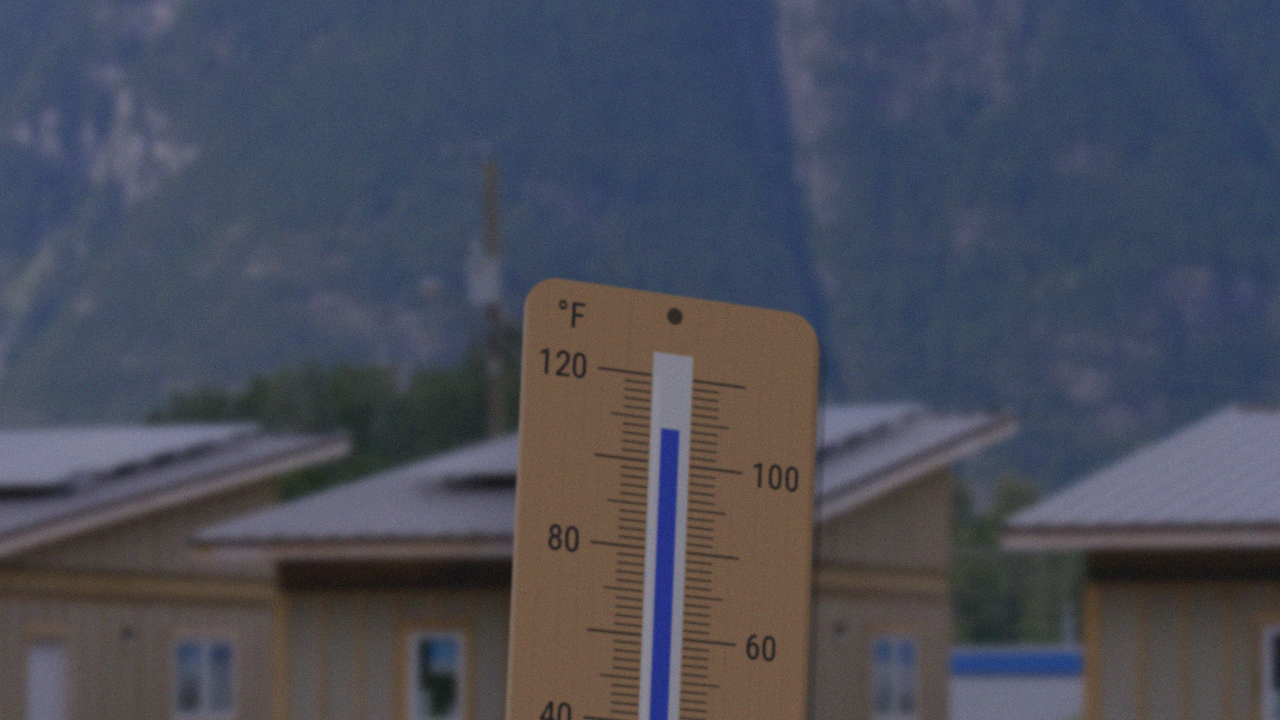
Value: 108 °F
